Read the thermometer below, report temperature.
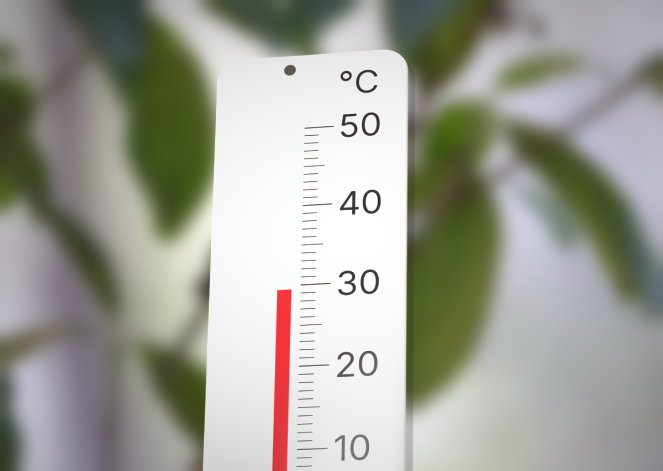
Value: 29.5 °C
